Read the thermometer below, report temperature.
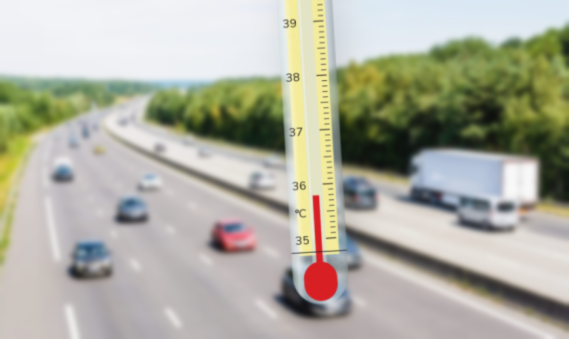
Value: 35.8 °C
